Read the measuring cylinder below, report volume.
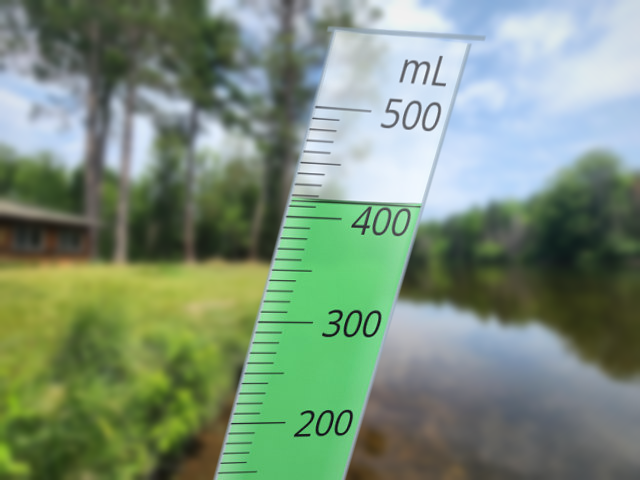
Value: 415 mL
